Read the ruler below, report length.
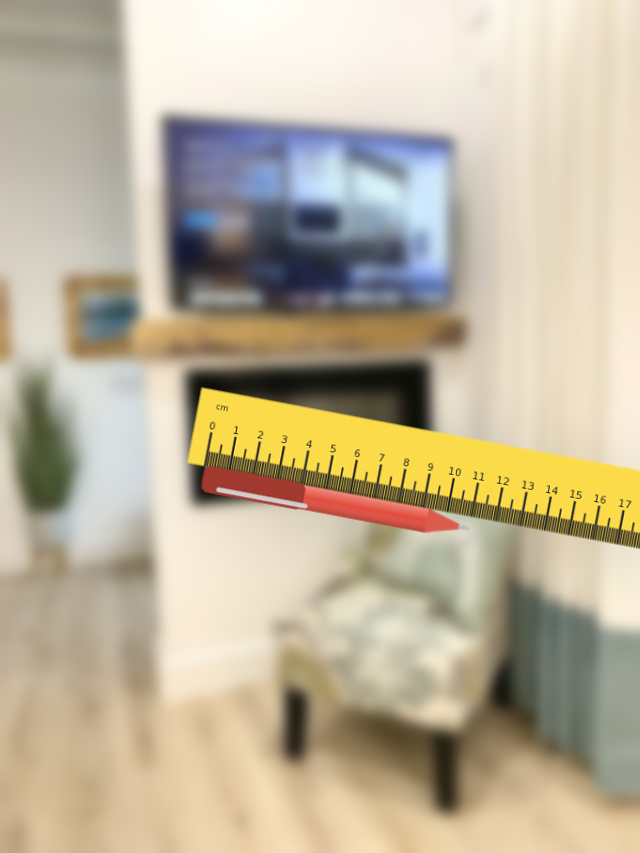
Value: 11 cm
